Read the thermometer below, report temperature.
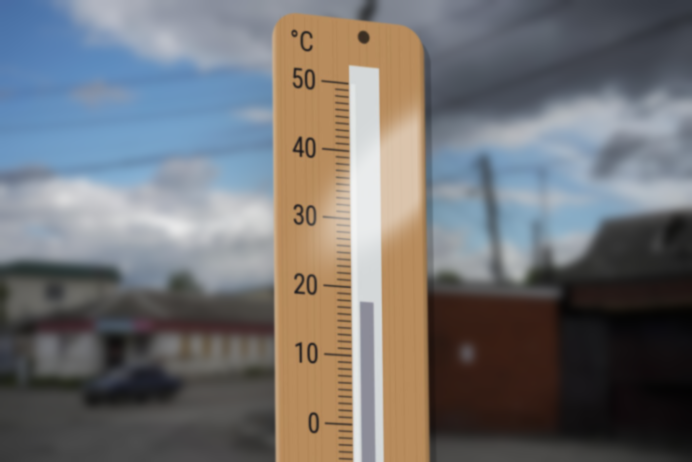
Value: 18 °C
